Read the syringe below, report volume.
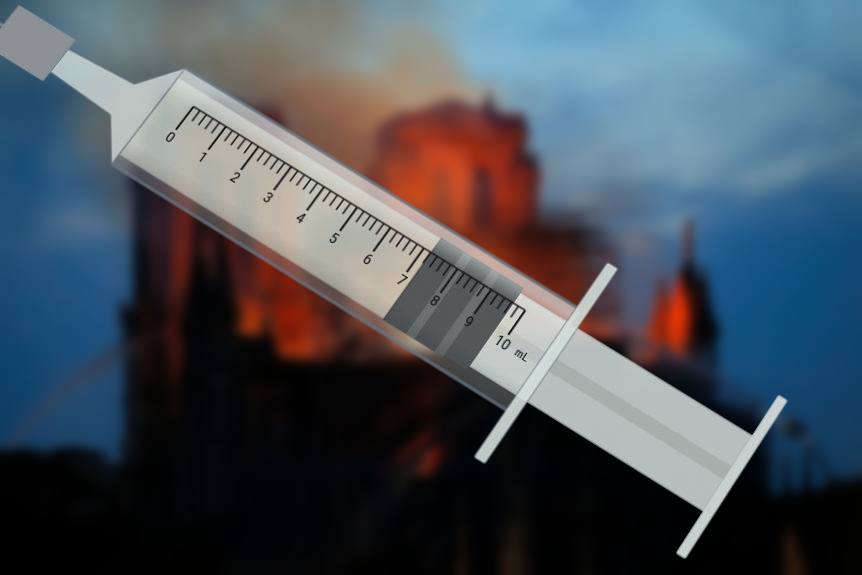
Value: 7.2 mL
